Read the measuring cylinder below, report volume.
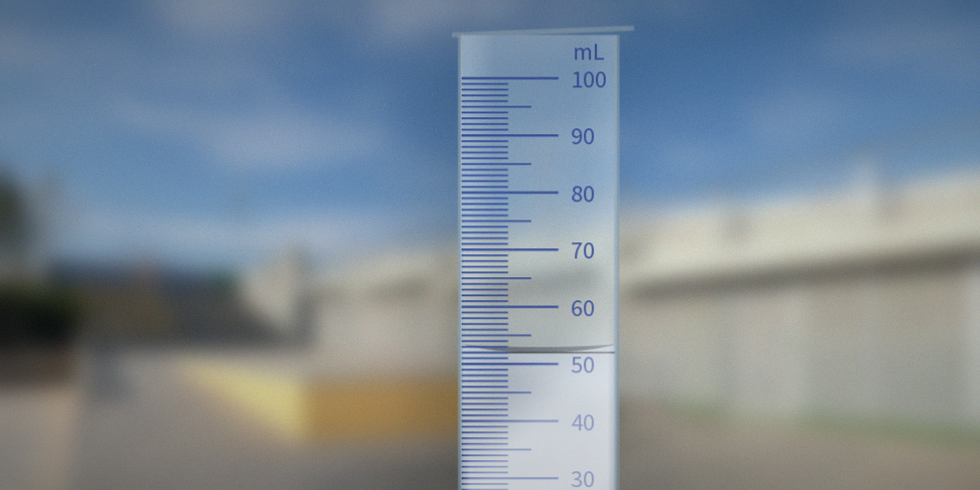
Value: 52 mL
